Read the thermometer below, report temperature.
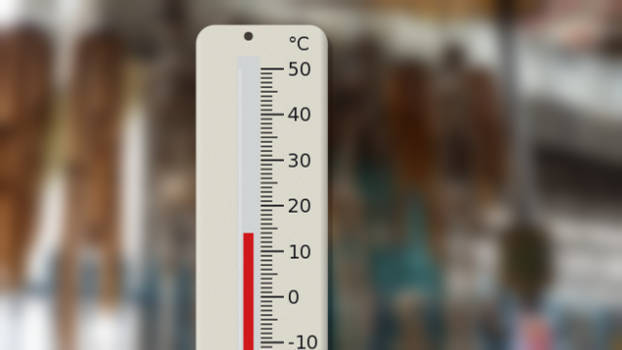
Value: 14 °C
